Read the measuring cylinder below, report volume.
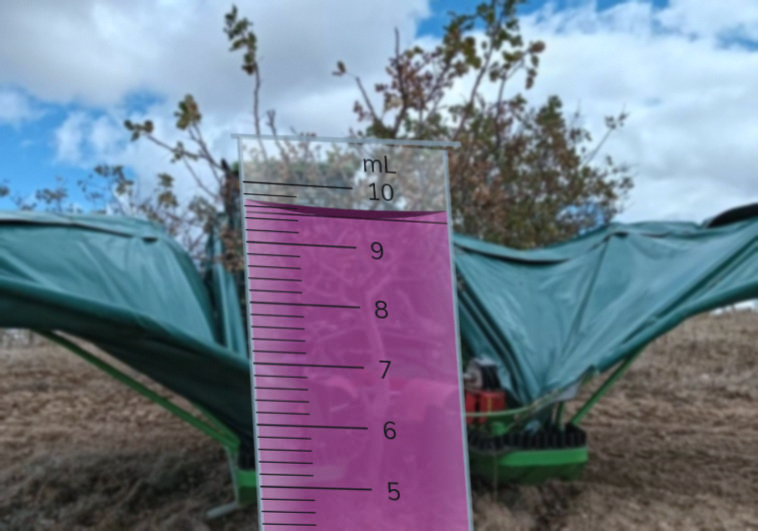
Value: 9.5 mL
